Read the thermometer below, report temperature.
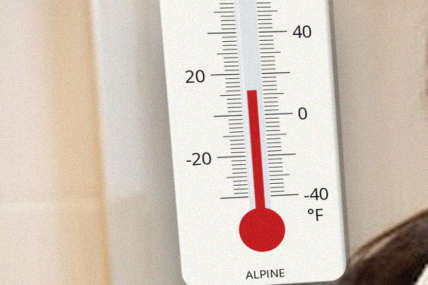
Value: 12 °F
